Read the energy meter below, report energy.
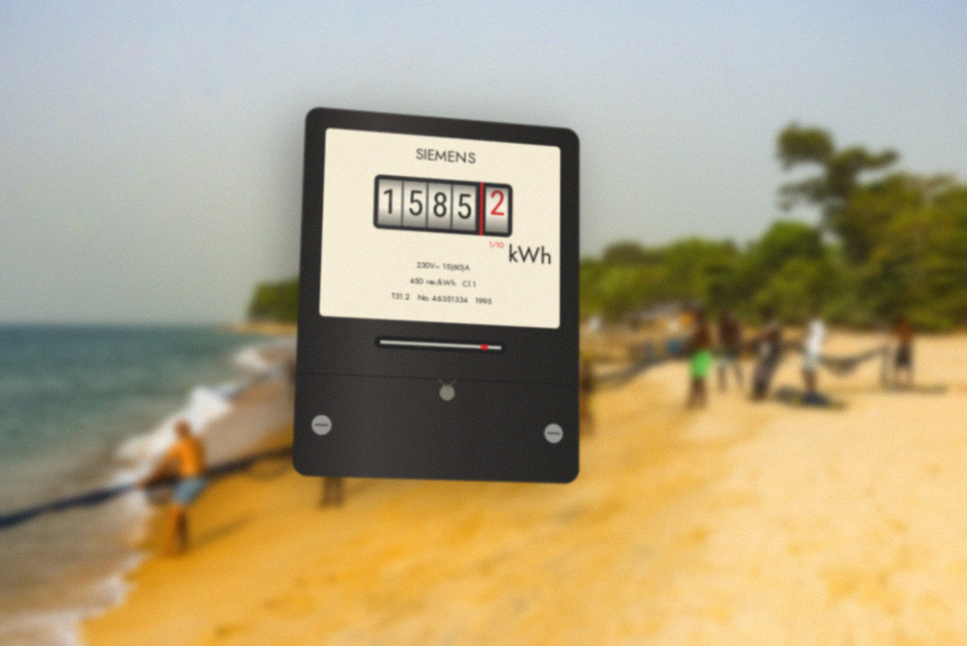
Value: 1585.2 kWh
